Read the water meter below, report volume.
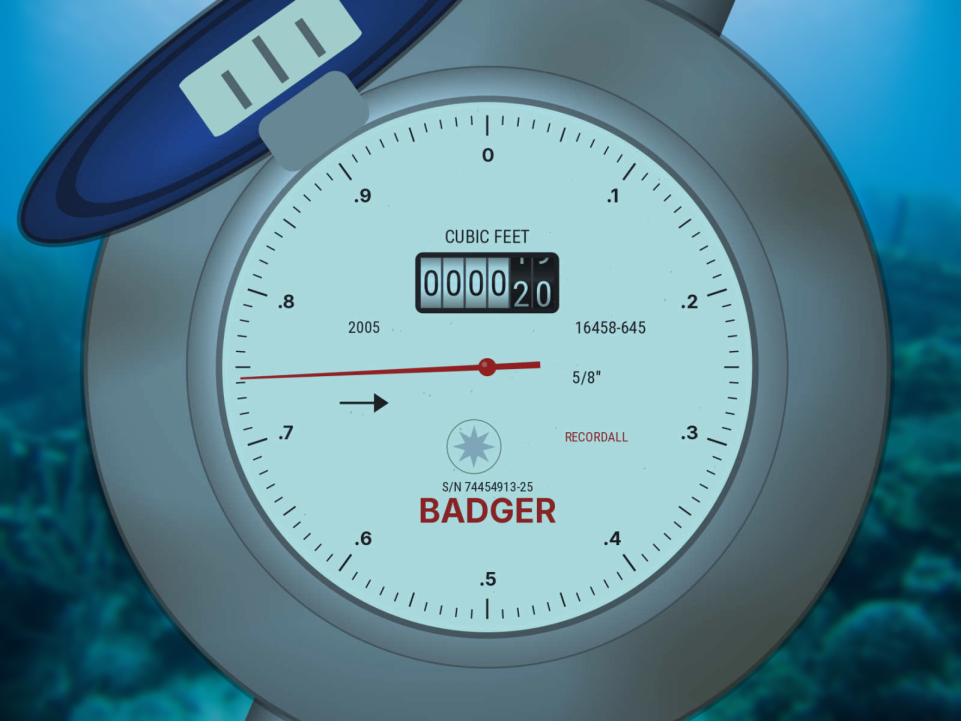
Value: 19.74 ft³
